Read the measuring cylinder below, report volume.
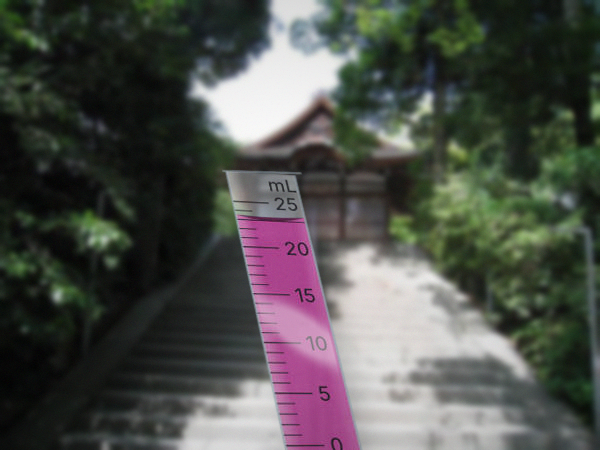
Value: 23 mL
